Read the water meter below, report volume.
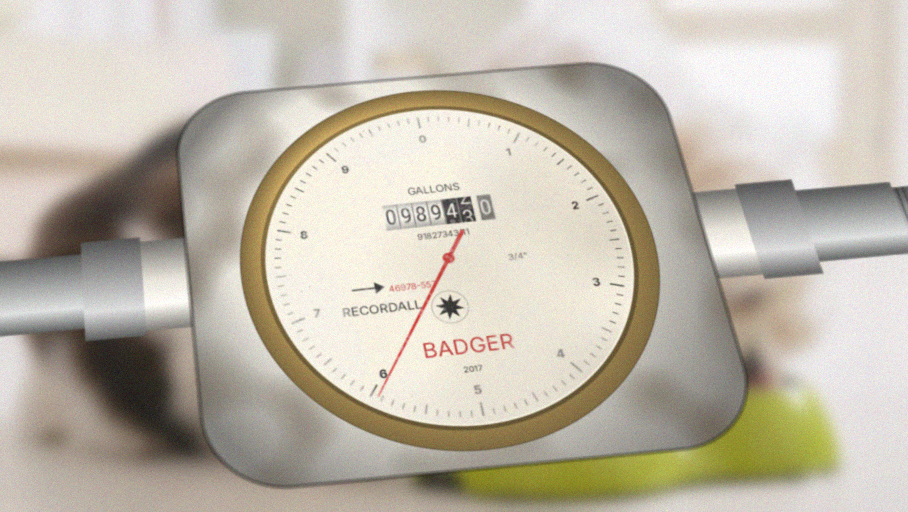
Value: 989425.9 gal
